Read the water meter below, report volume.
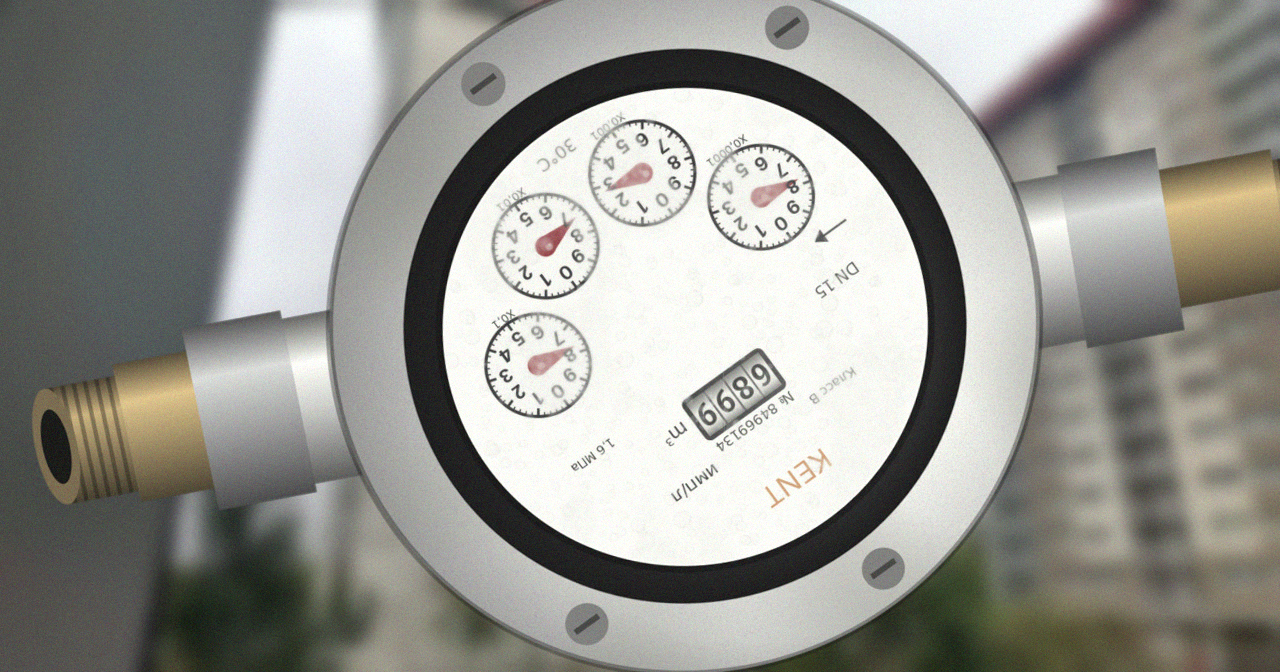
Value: 6899.7727 m³
